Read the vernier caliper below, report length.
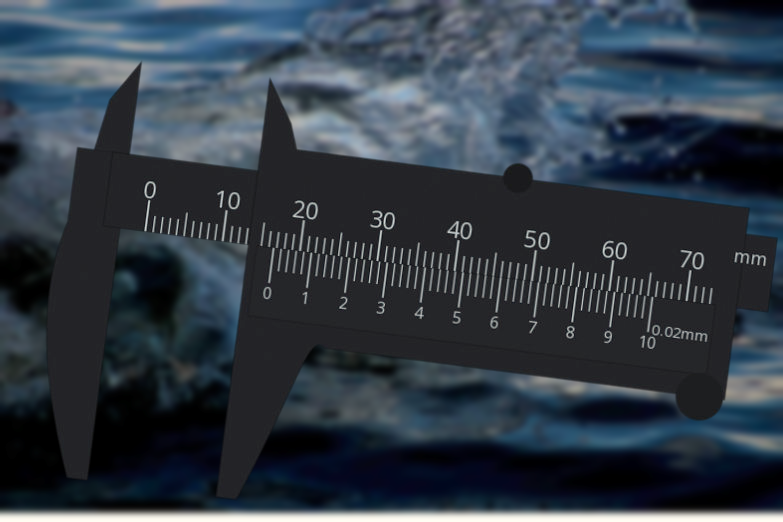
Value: 16.6 mm
